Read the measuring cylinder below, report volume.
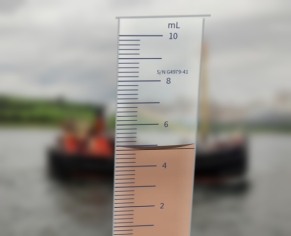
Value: 4.8 mL
